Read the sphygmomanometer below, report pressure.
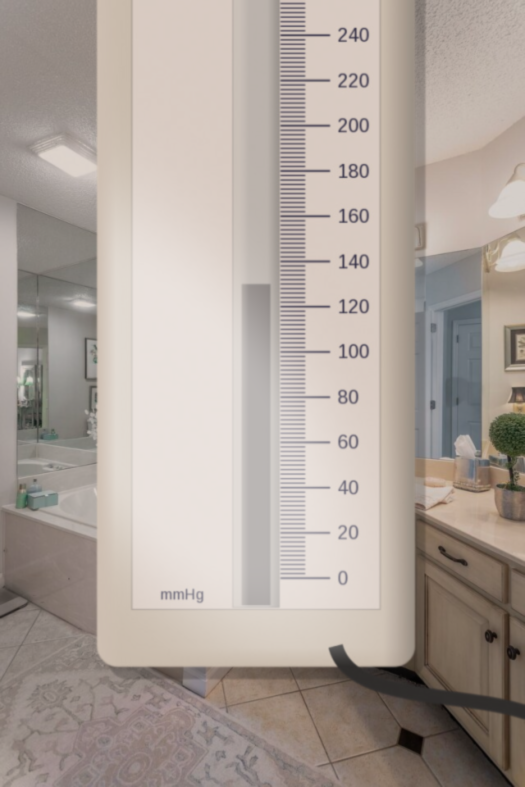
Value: 130 mmHg
